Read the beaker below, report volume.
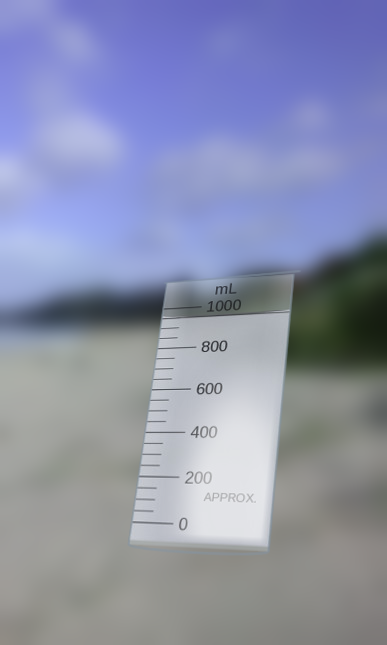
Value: 950 mL
